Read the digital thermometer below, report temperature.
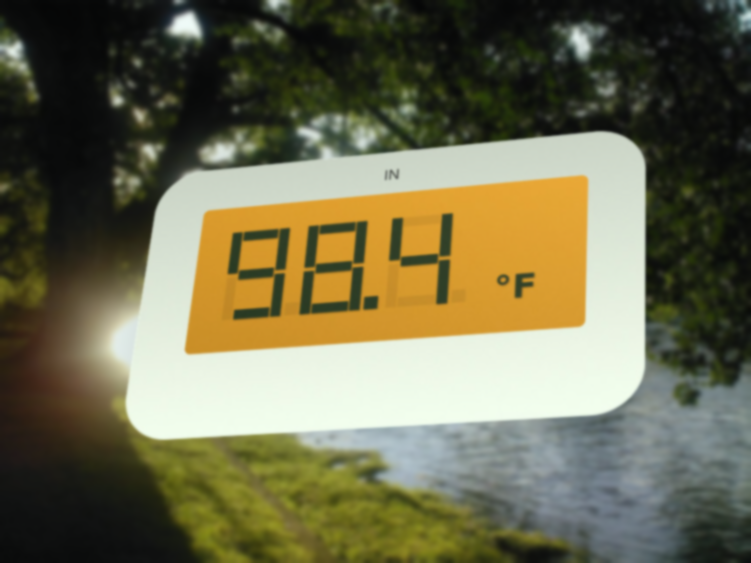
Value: 98.4 °F
